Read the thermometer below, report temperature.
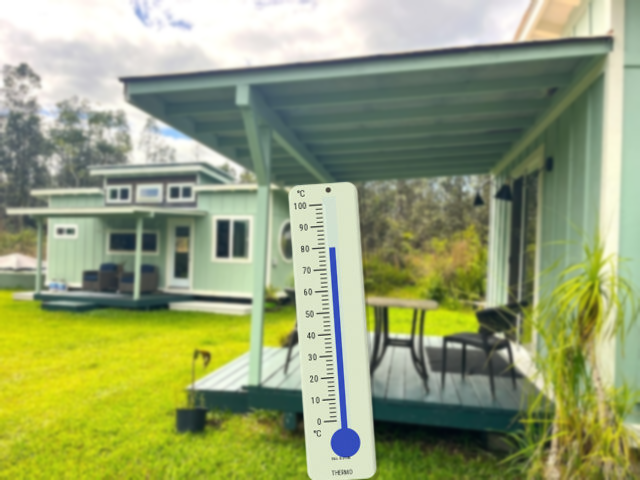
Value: 80 °C
